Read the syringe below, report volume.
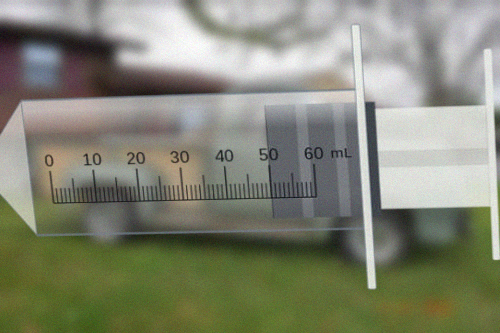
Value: 50 mL
